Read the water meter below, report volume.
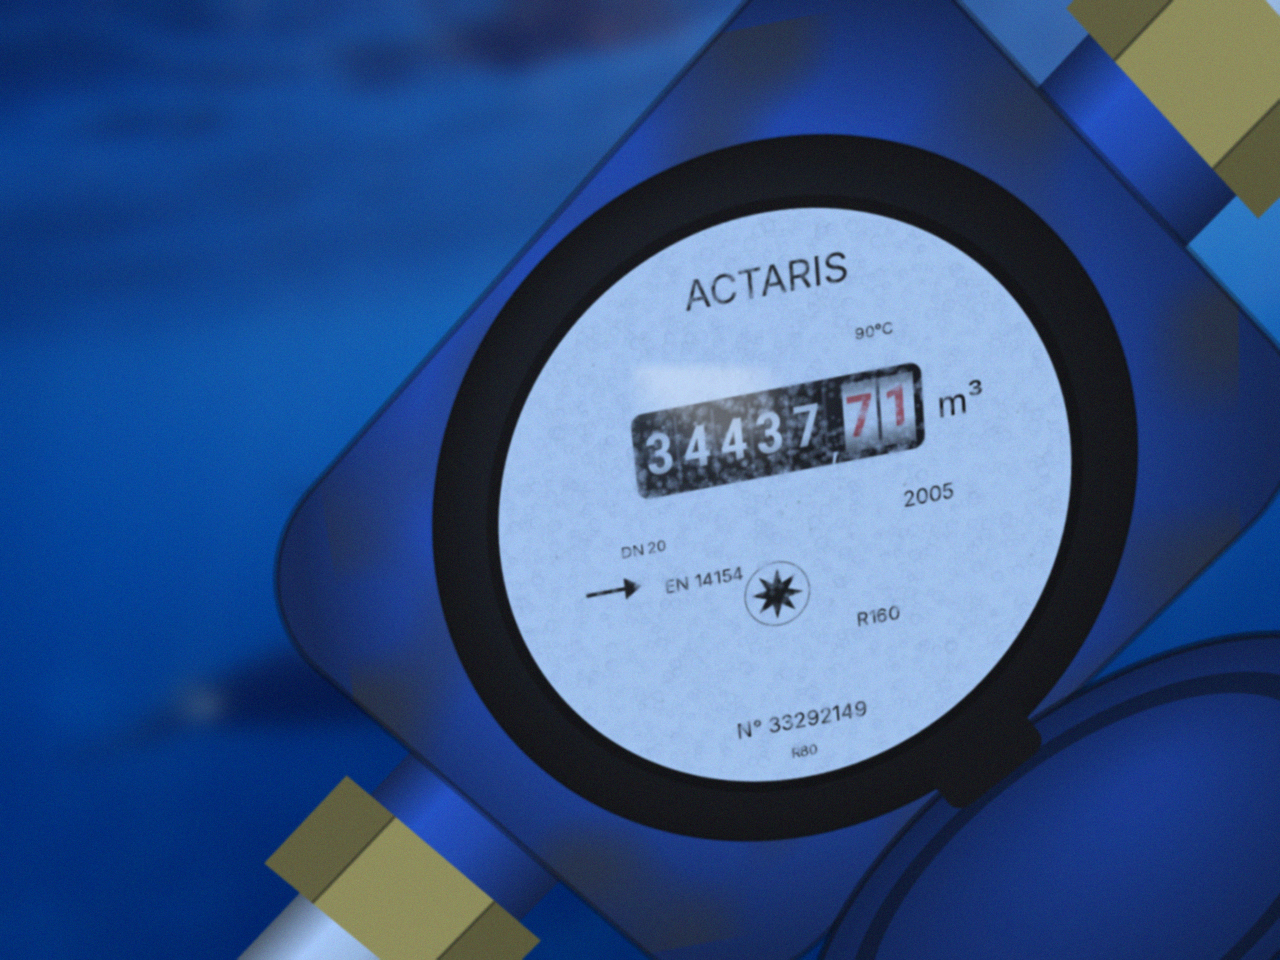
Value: 34437.71 m³
